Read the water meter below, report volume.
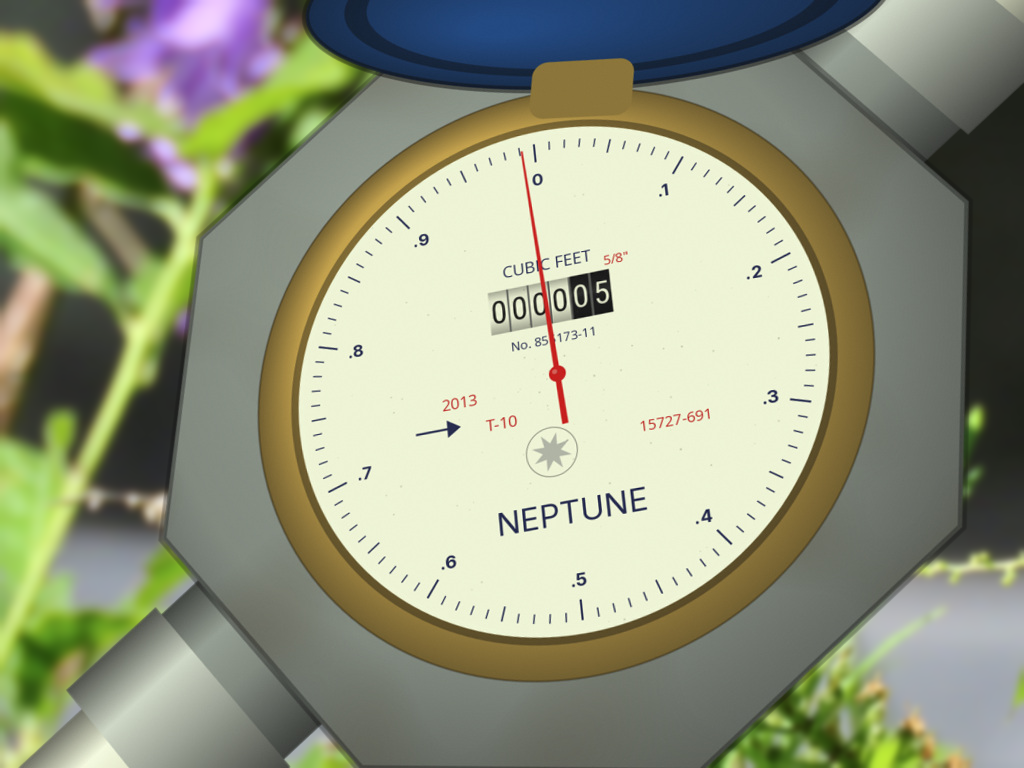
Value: 4.99 ft³
